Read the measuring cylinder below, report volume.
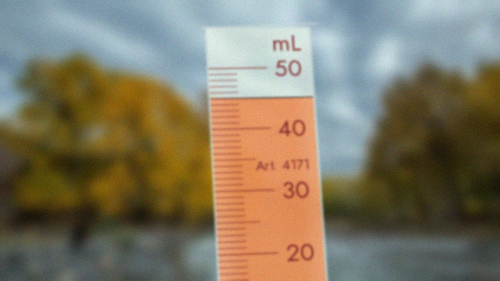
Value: 45 mL
